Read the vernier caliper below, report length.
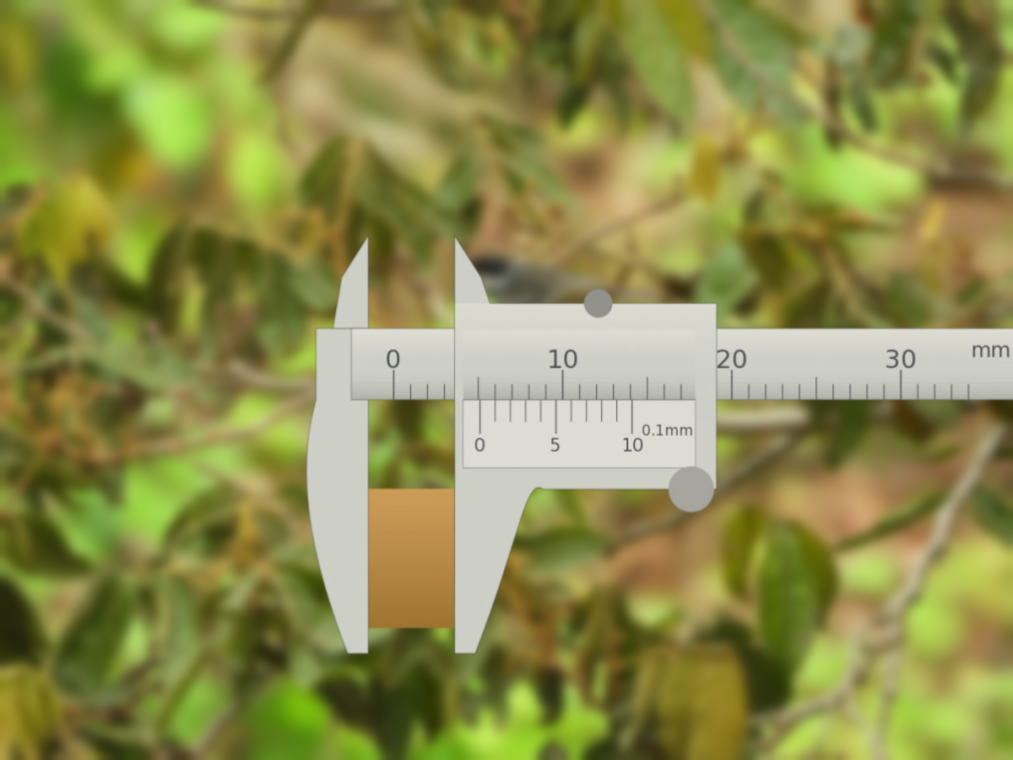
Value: 5.1 mm
